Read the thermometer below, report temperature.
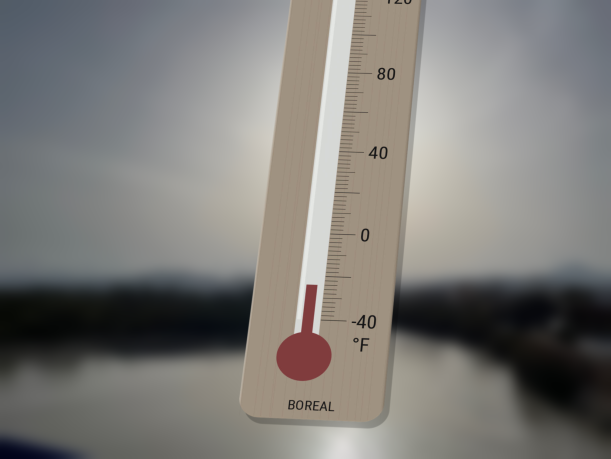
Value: -24 °F
